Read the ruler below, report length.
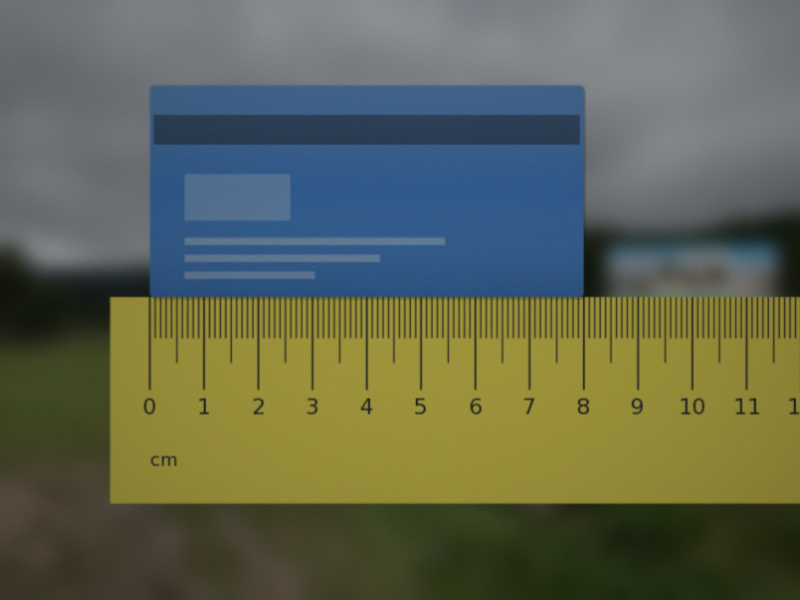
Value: 8 cm
